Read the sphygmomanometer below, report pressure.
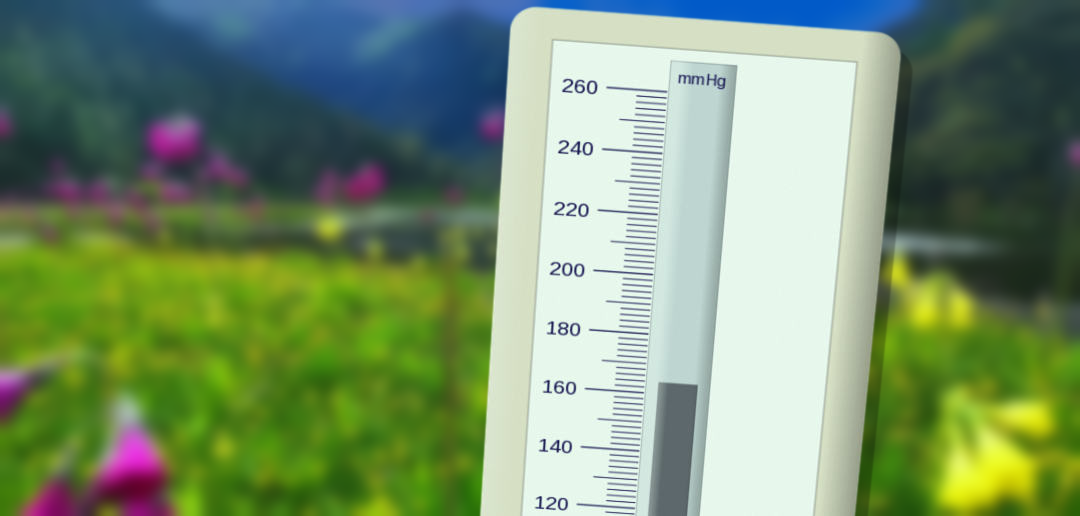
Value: 164 mmHg
